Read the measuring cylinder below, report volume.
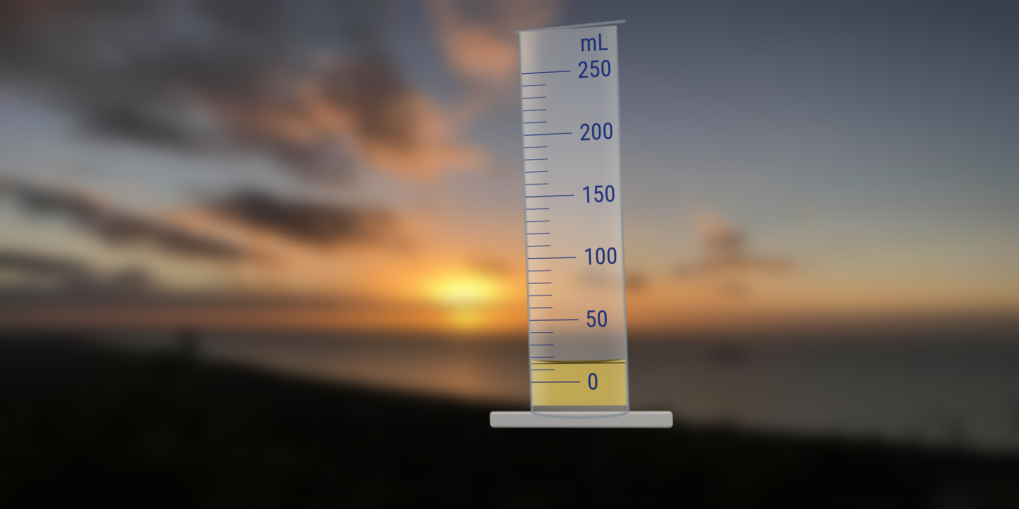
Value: 15 mL
